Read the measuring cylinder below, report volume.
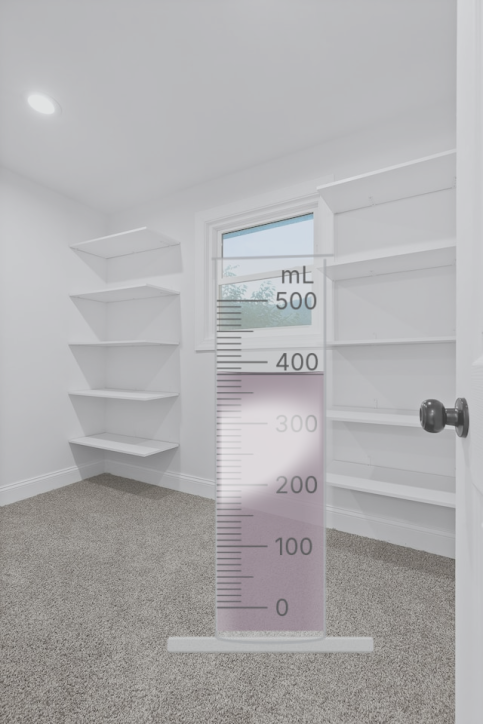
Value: 380 mL
